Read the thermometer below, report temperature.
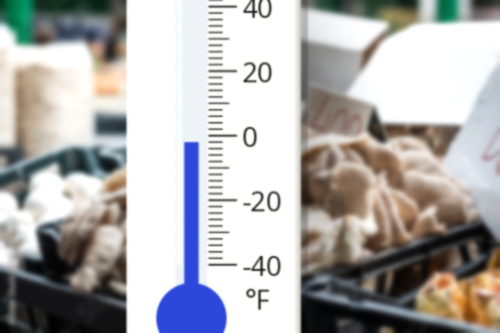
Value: -2 °F
